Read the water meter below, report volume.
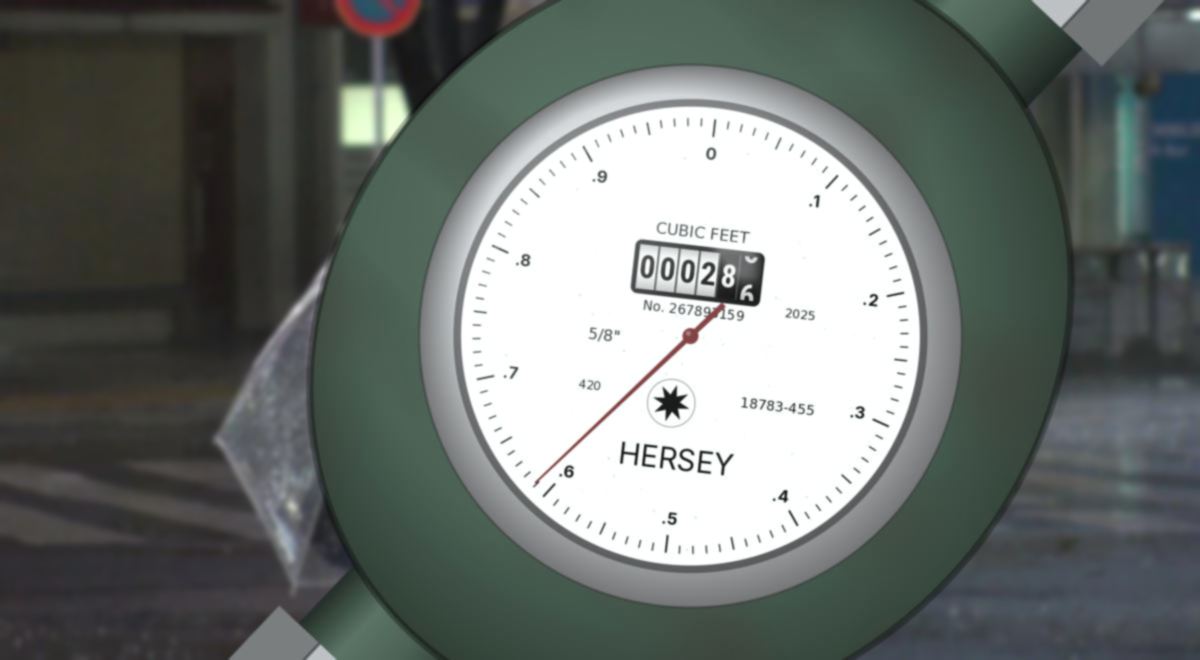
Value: 285.61 ft³
